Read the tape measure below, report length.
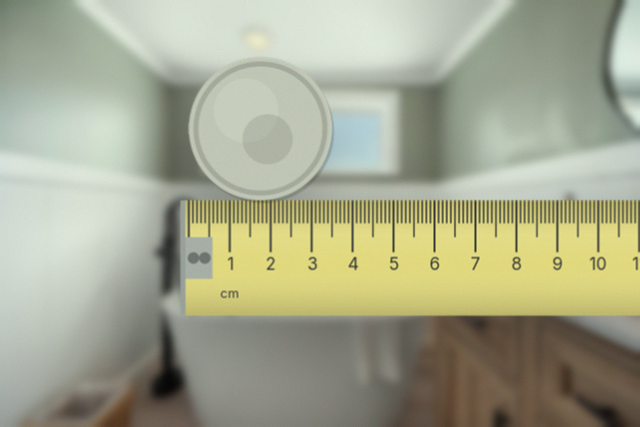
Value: 3.5 cm
